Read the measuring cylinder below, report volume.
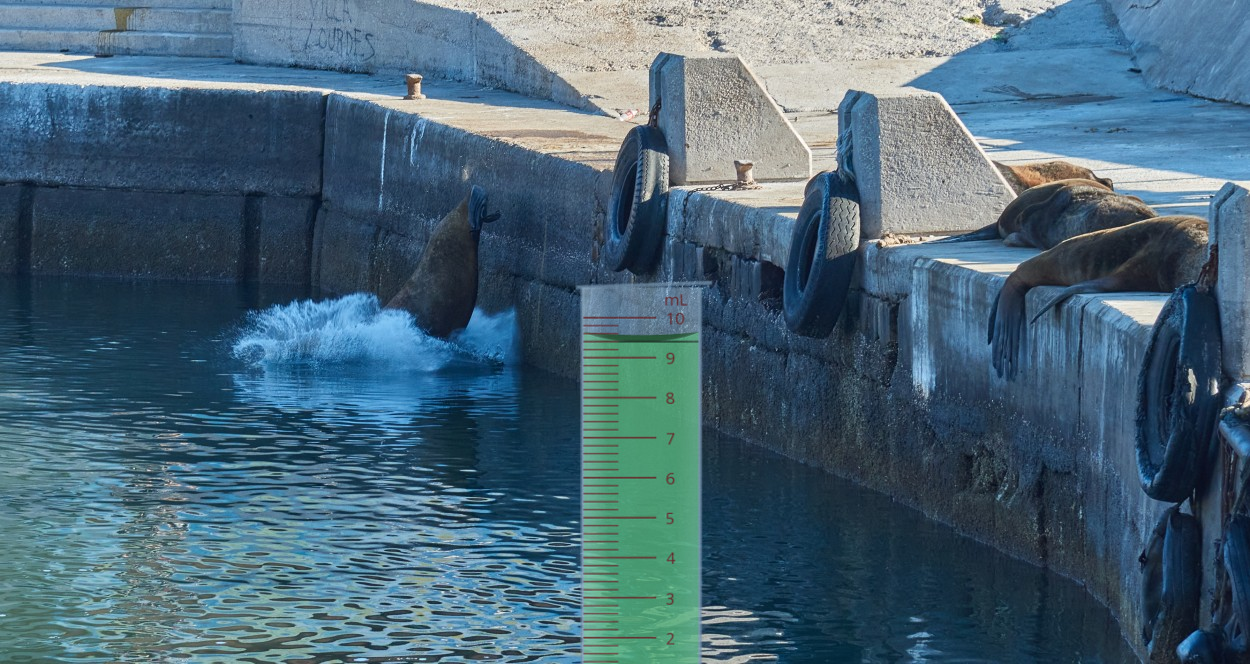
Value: 9.4 mL
